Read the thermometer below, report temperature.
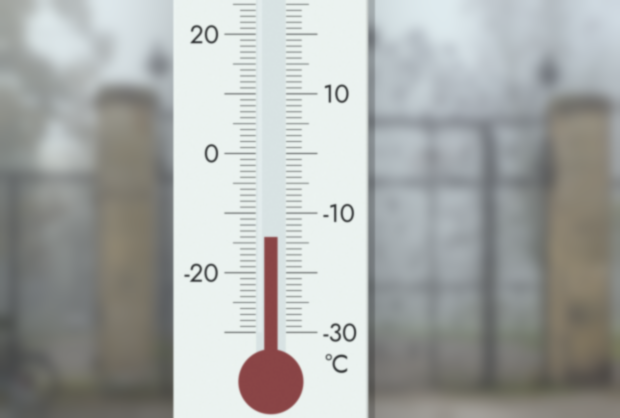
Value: -14 °C
